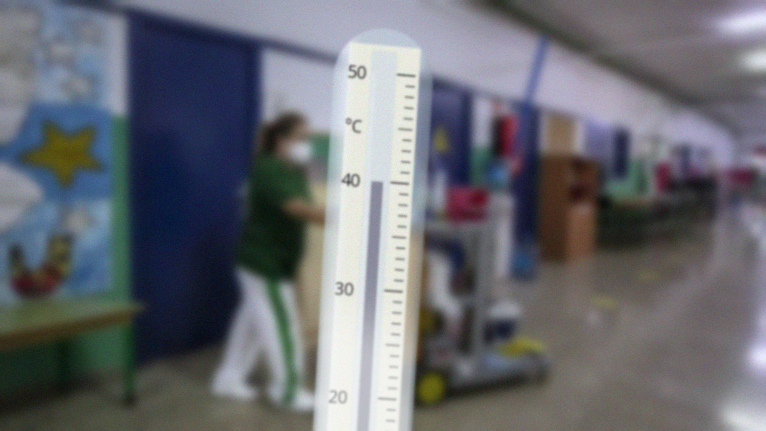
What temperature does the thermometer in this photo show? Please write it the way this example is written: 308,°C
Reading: 40,°C
